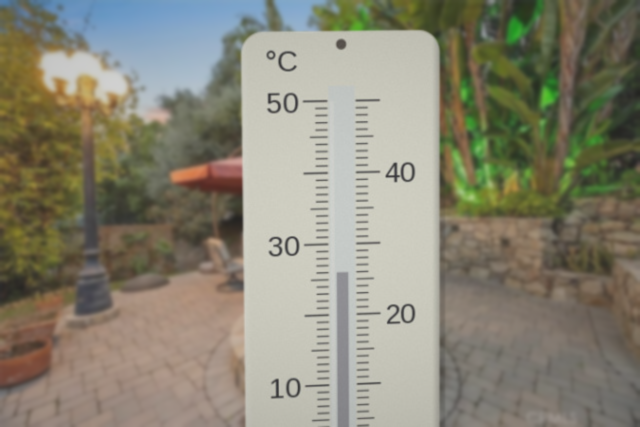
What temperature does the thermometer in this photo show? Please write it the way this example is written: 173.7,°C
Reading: 26,°C
